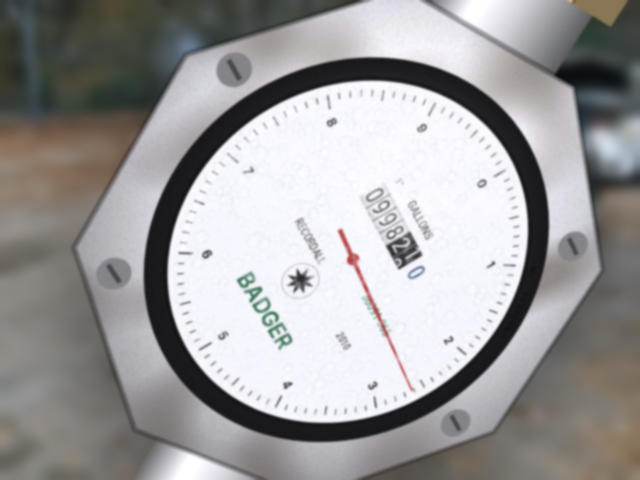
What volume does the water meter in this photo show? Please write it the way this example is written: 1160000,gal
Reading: 998212.6,gal
